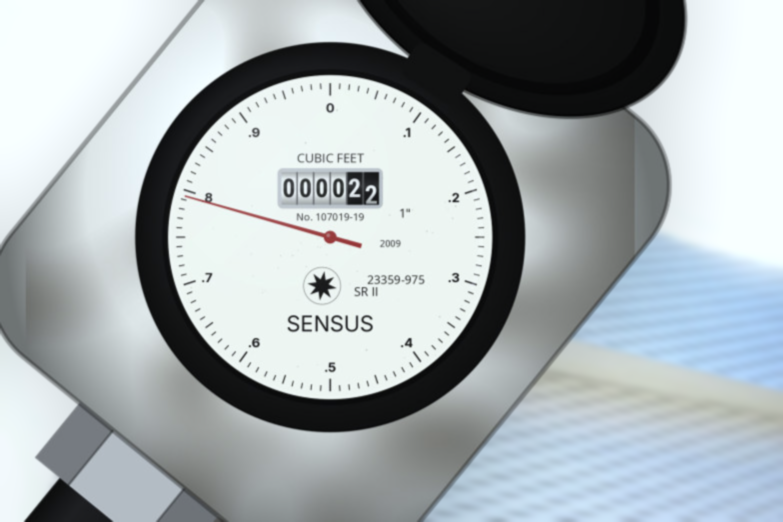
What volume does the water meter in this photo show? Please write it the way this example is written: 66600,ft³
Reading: 21.79,ft³
